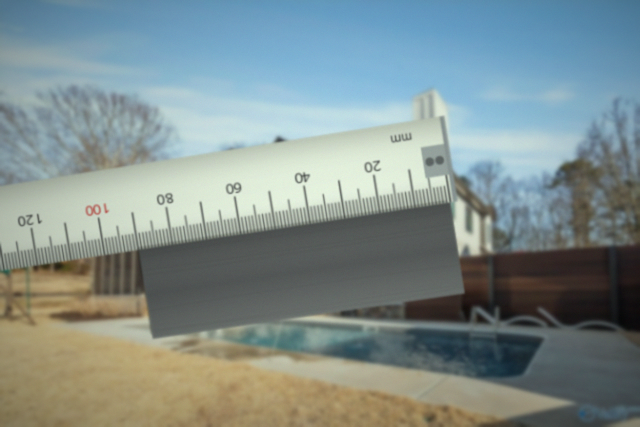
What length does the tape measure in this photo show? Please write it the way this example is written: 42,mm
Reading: 90,mm
